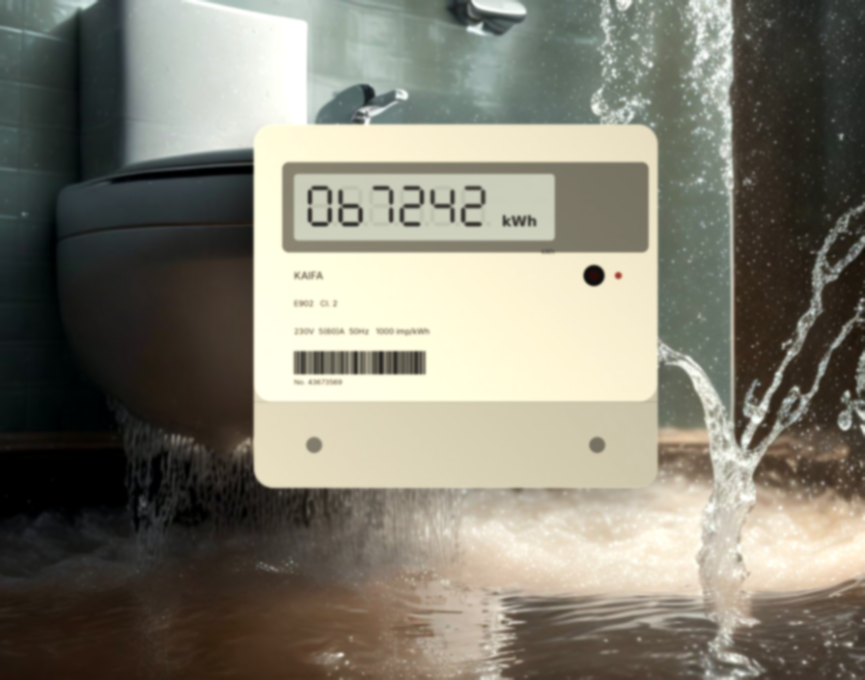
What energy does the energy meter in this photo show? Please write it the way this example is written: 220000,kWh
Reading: 67242,kWh
